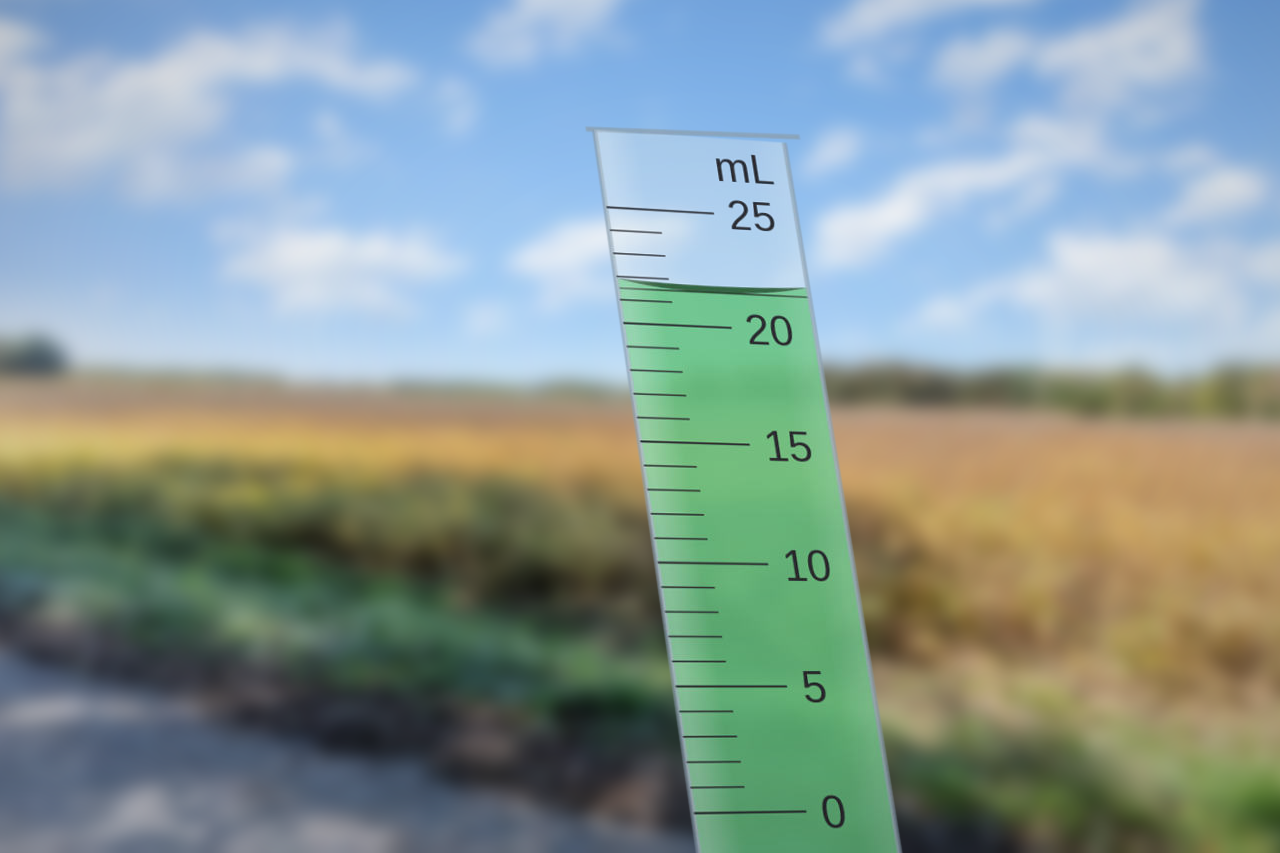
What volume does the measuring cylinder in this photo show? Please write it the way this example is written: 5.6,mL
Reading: 21.5,mL
